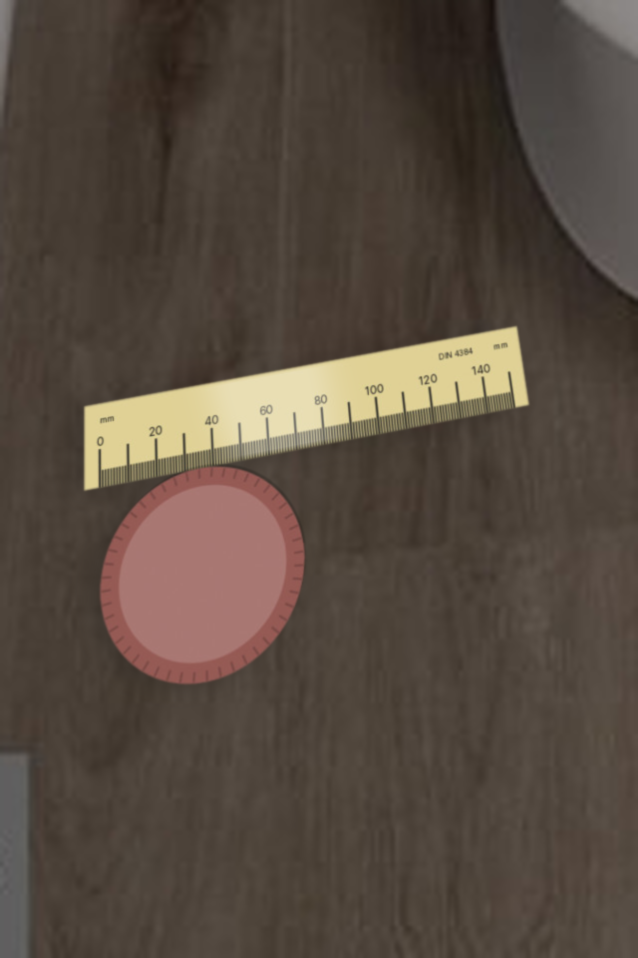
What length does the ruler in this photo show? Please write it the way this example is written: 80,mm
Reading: 70,mm
